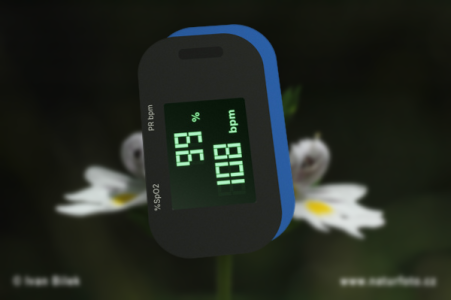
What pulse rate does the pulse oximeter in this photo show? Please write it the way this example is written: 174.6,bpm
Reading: 108,bpm
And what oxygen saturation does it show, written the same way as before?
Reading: 99,%
